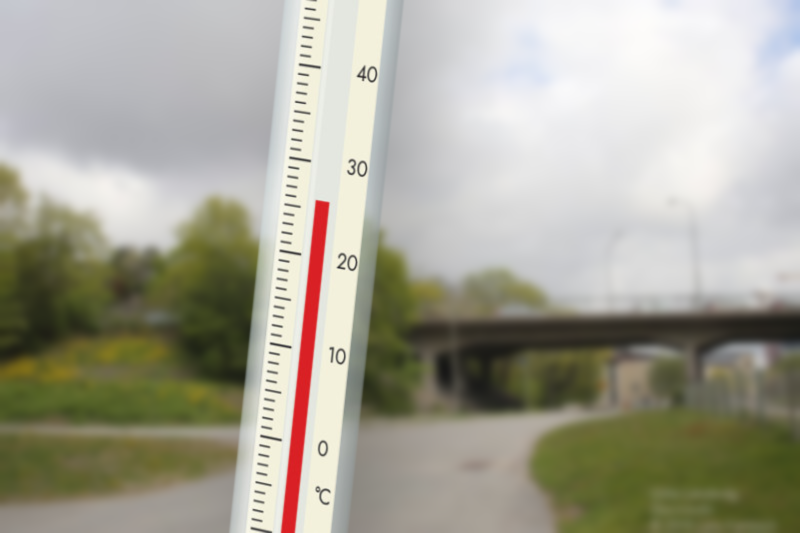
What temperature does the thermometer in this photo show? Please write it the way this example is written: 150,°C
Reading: 26,°C
